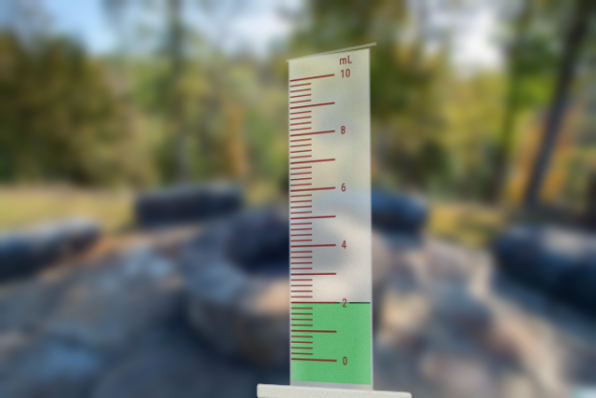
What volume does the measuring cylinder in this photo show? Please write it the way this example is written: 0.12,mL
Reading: 2,mL
